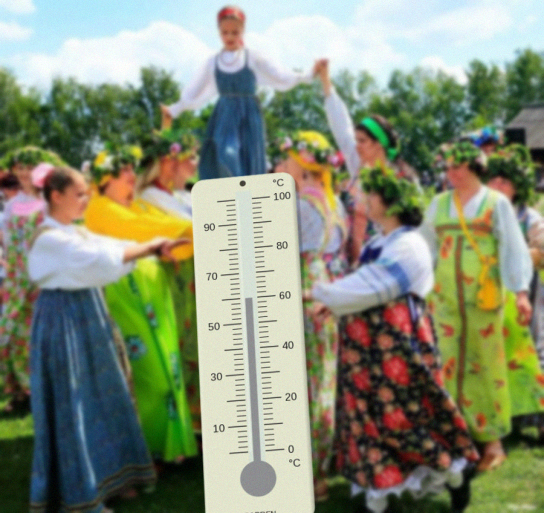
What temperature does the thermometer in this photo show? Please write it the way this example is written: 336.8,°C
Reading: 60,°C
